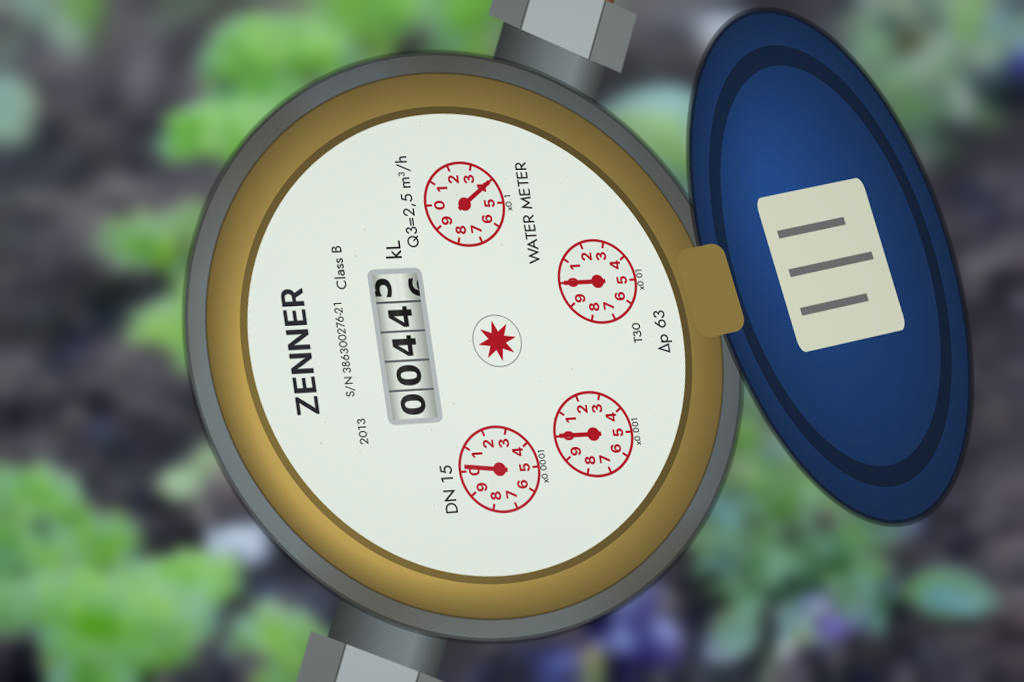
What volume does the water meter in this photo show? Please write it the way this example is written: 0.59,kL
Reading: 445.4000,kL
